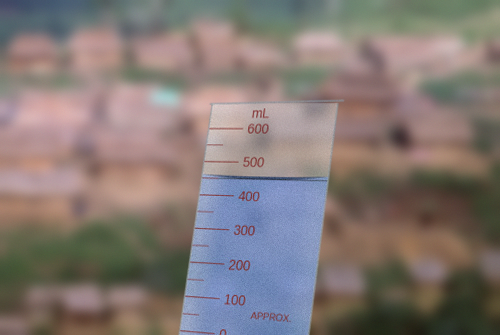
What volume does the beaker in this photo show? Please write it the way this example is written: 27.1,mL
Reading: 450,mL
